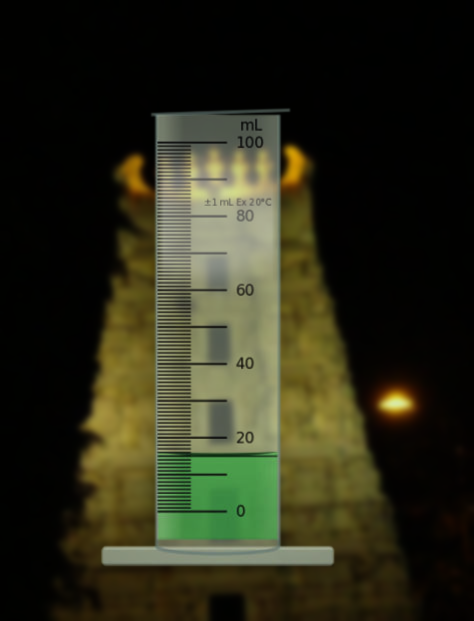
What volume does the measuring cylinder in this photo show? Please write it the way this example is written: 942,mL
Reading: 15,mL
